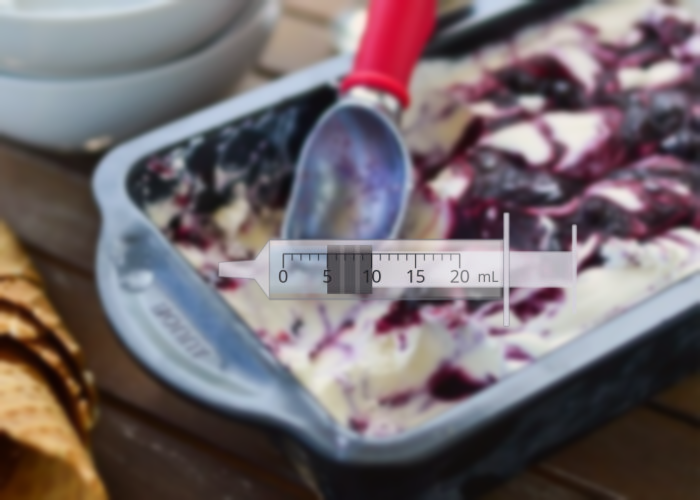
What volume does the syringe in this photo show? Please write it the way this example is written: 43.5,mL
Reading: 5,mL
